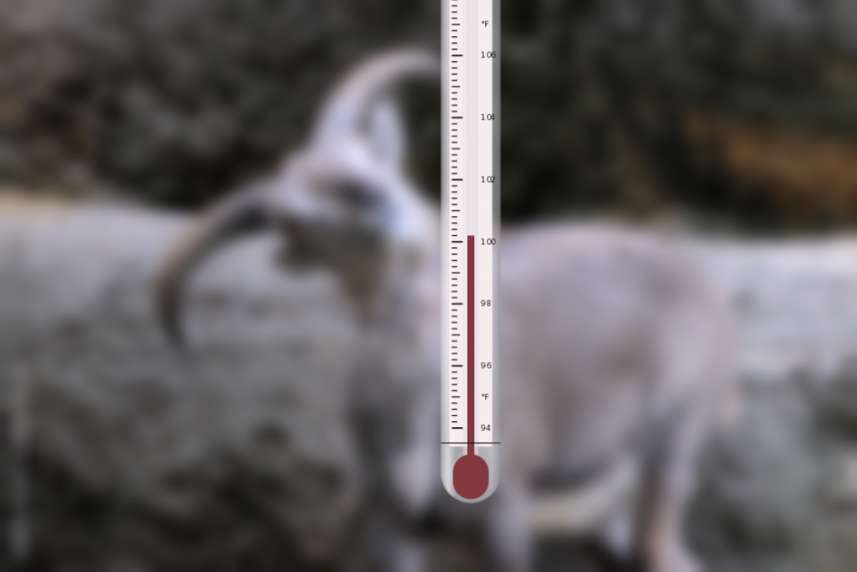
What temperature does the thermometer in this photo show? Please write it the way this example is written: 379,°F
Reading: 100.2,°F
